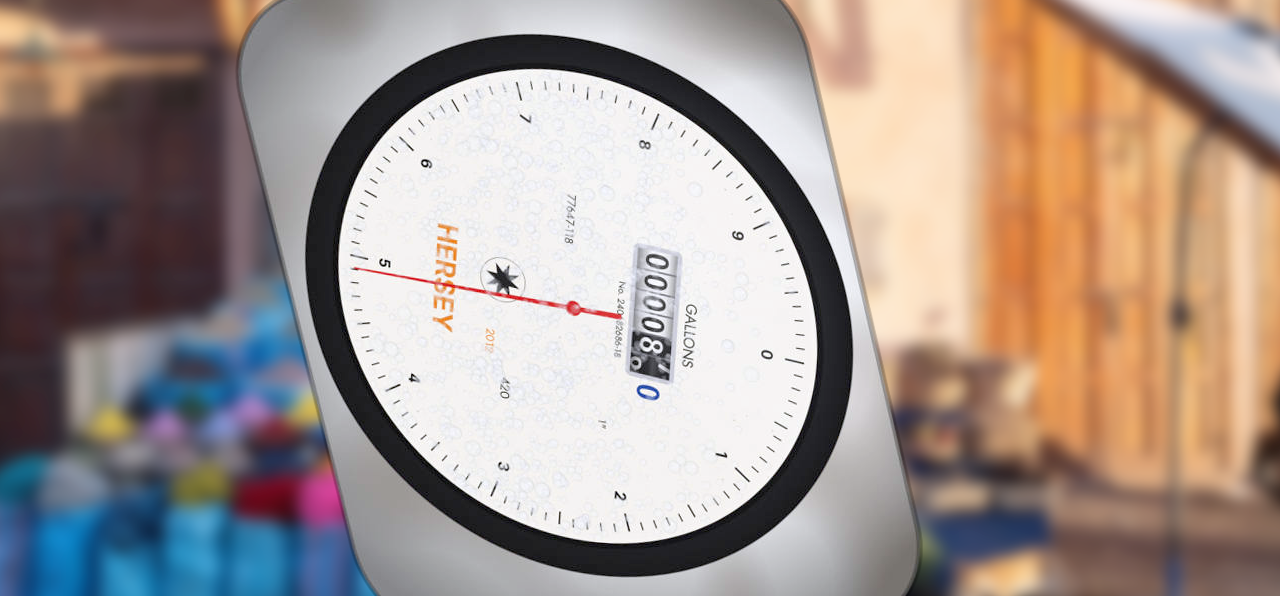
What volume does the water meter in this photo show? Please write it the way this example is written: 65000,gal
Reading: 874.9,gal
